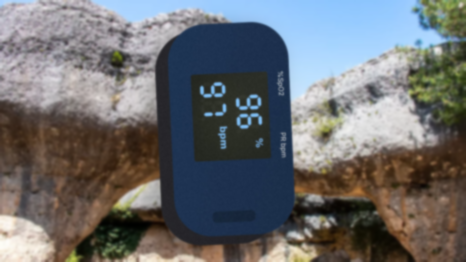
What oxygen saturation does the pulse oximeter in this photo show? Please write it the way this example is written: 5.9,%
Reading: 96,%
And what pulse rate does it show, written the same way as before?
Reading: 97,bpm
